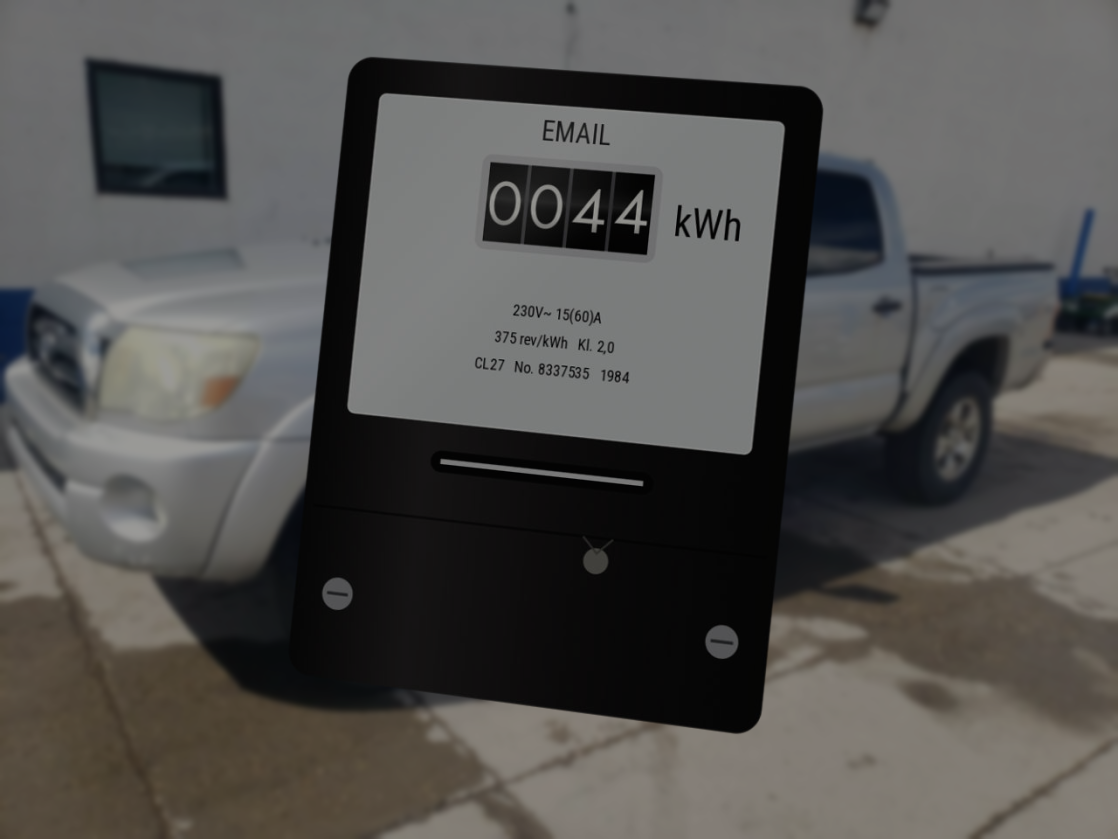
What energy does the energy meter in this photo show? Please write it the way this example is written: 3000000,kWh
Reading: 44,kWh
